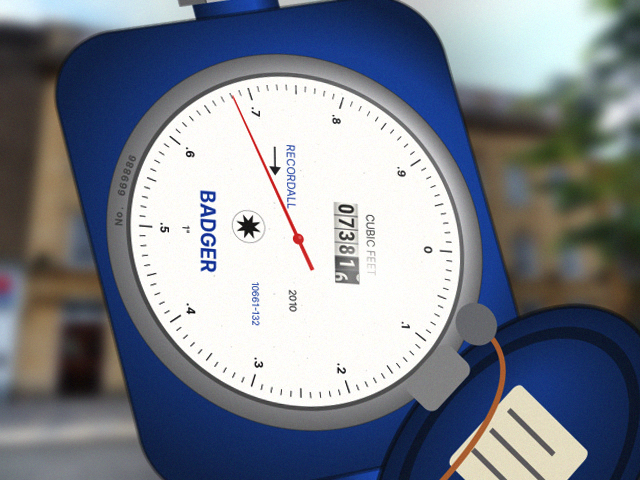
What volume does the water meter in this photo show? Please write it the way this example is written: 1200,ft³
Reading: 73815.68,ft³
